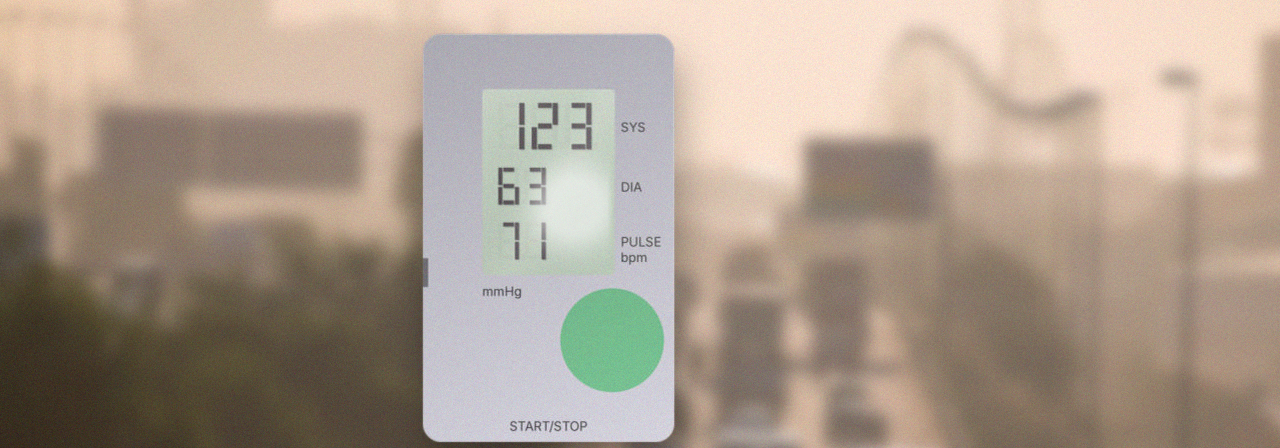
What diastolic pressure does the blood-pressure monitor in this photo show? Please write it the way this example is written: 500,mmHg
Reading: 63,mmHg
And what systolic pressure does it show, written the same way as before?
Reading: 123,mmHg
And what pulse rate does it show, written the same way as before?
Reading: 71,bpm
